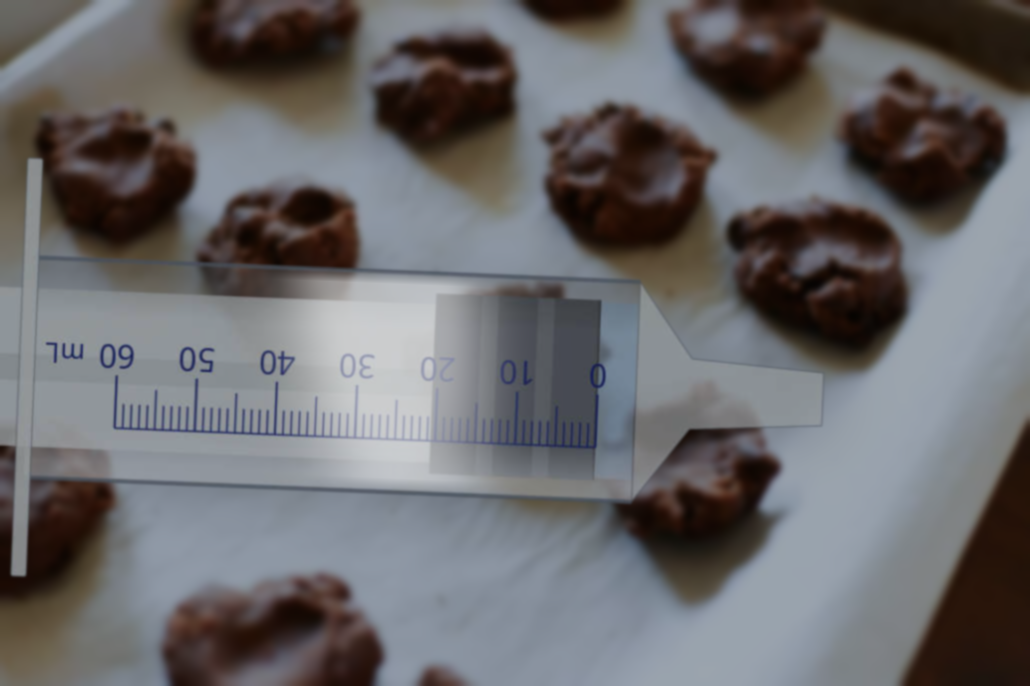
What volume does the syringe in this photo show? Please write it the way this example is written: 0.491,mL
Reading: 0,mL
